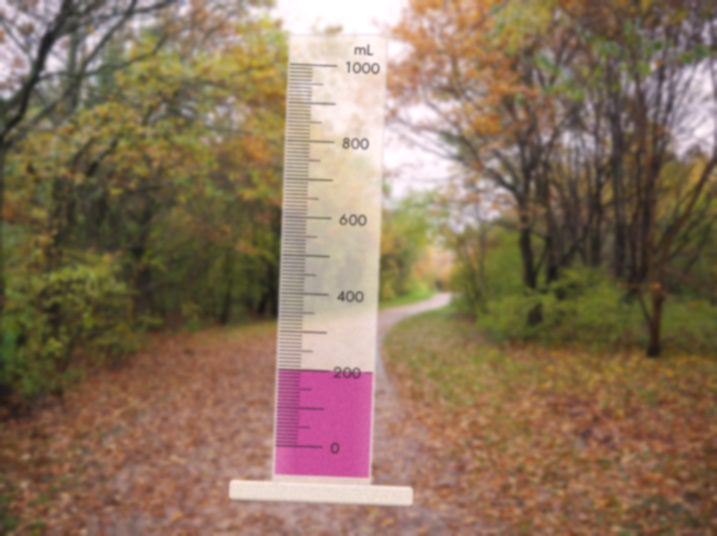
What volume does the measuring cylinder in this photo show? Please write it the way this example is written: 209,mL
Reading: 200,mL
